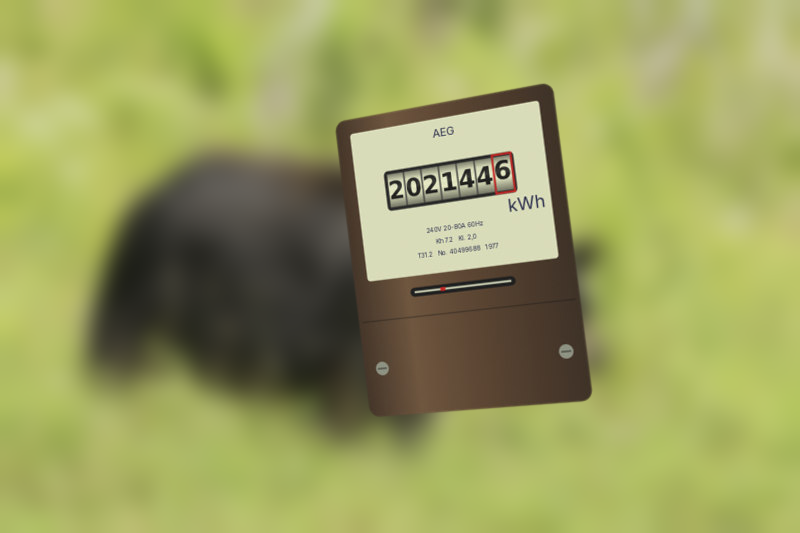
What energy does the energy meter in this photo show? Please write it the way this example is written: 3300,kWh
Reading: 202144.6,kWh
